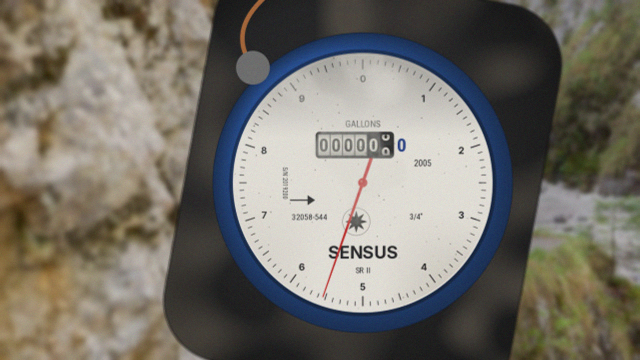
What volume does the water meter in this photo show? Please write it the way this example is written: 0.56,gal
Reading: 85.5,gal
